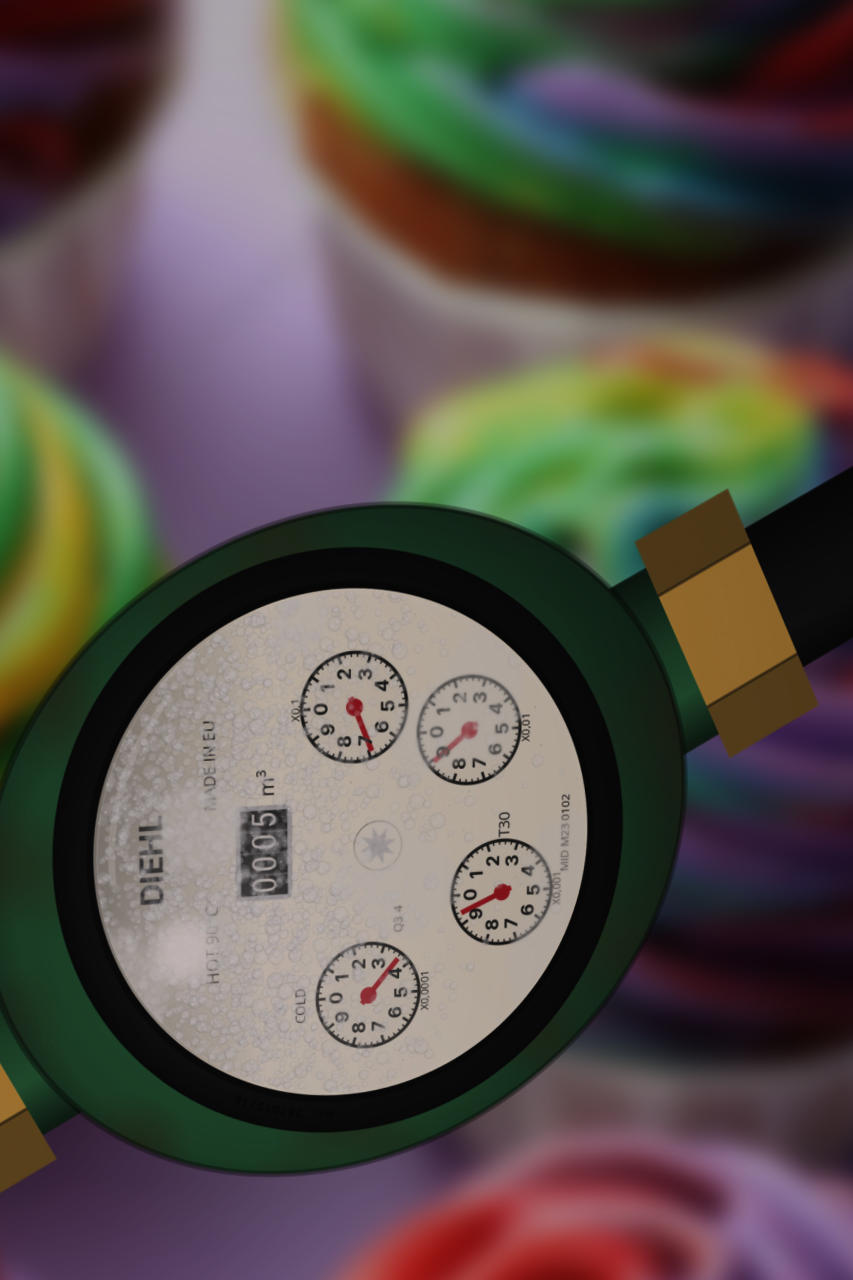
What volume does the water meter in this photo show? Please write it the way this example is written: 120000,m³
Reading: 5.6893,m³
